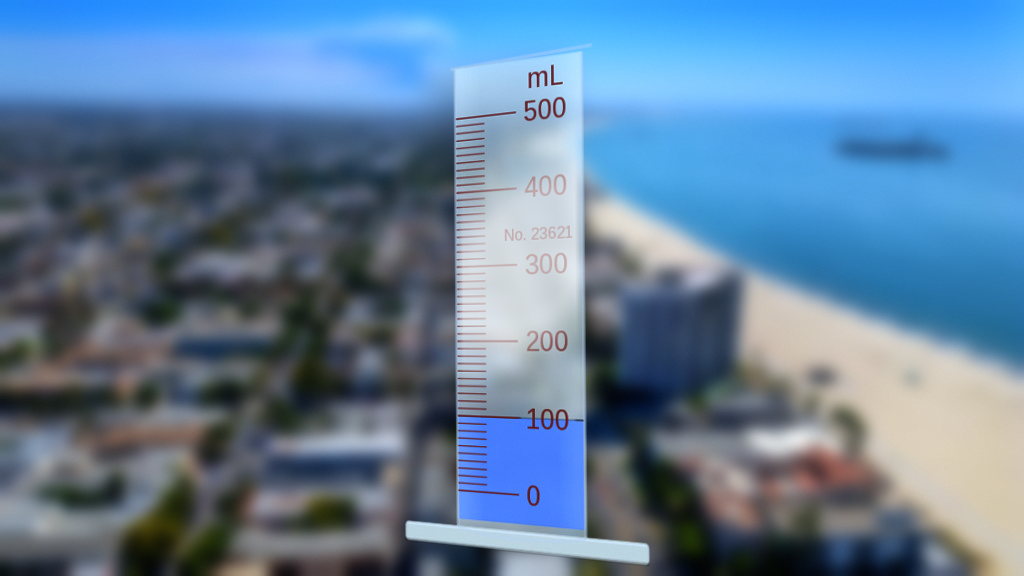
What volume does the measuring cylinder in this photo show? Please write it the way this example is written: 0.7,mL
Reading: 100,mL
